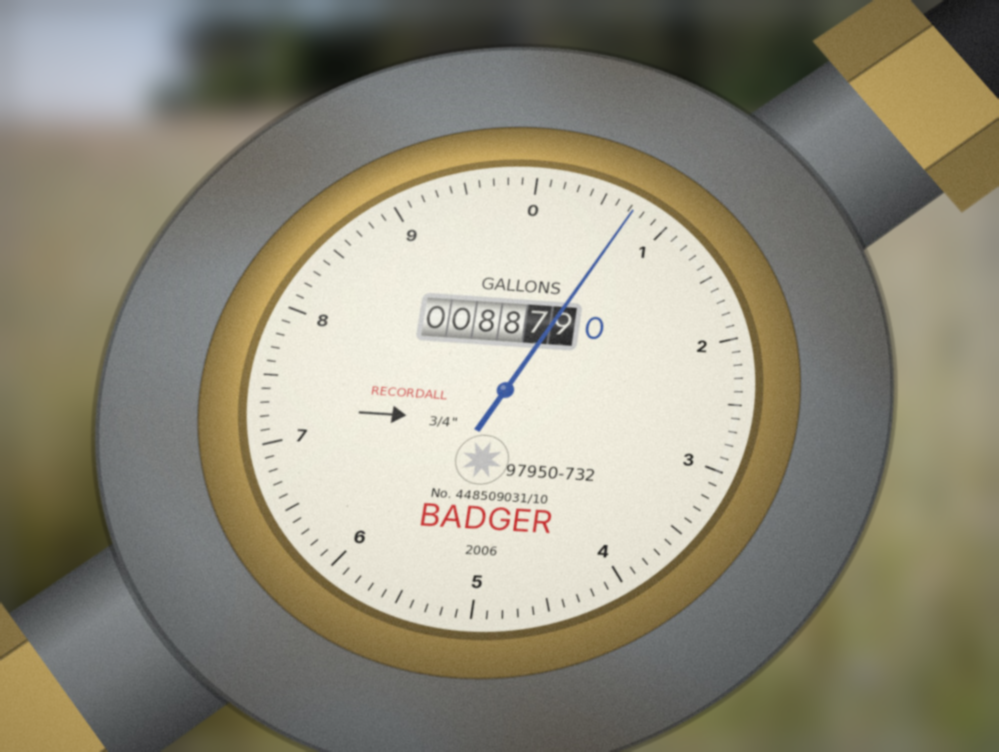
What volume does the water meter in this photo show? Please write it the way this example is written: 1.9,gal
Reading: 88790.7,gal
